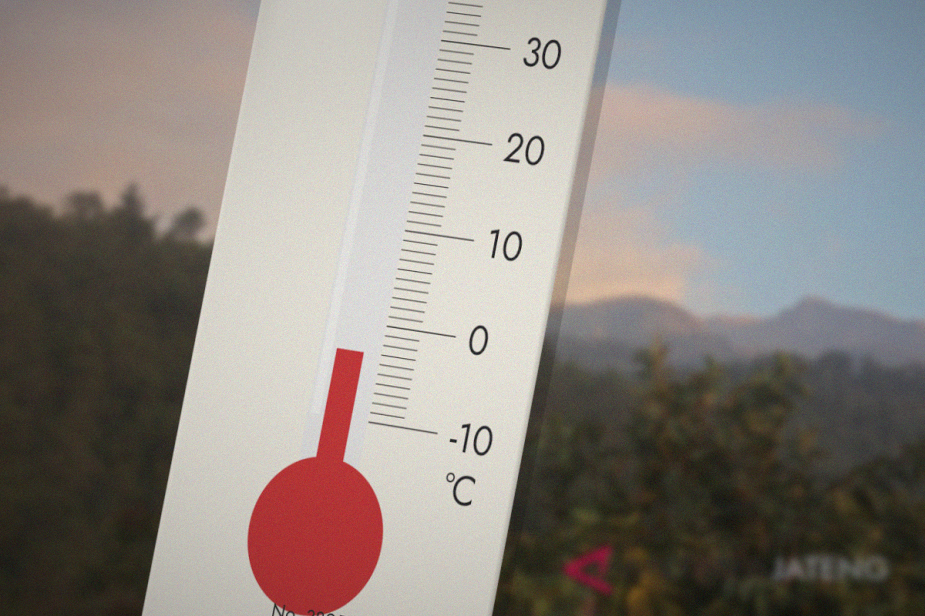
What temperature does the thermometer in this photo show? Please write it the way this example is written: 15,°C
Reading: -3,°C
